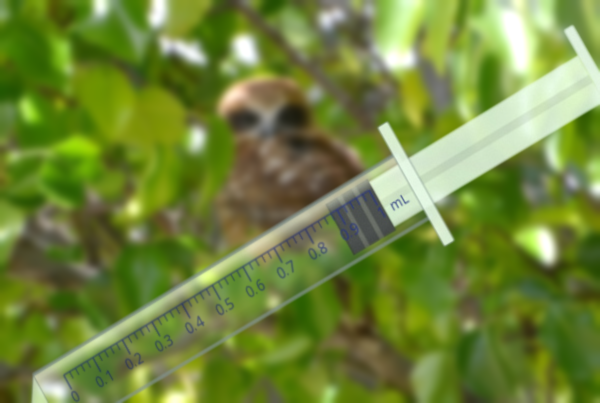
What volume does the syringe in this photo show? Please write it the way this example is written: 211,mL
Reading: 0.88,mL
